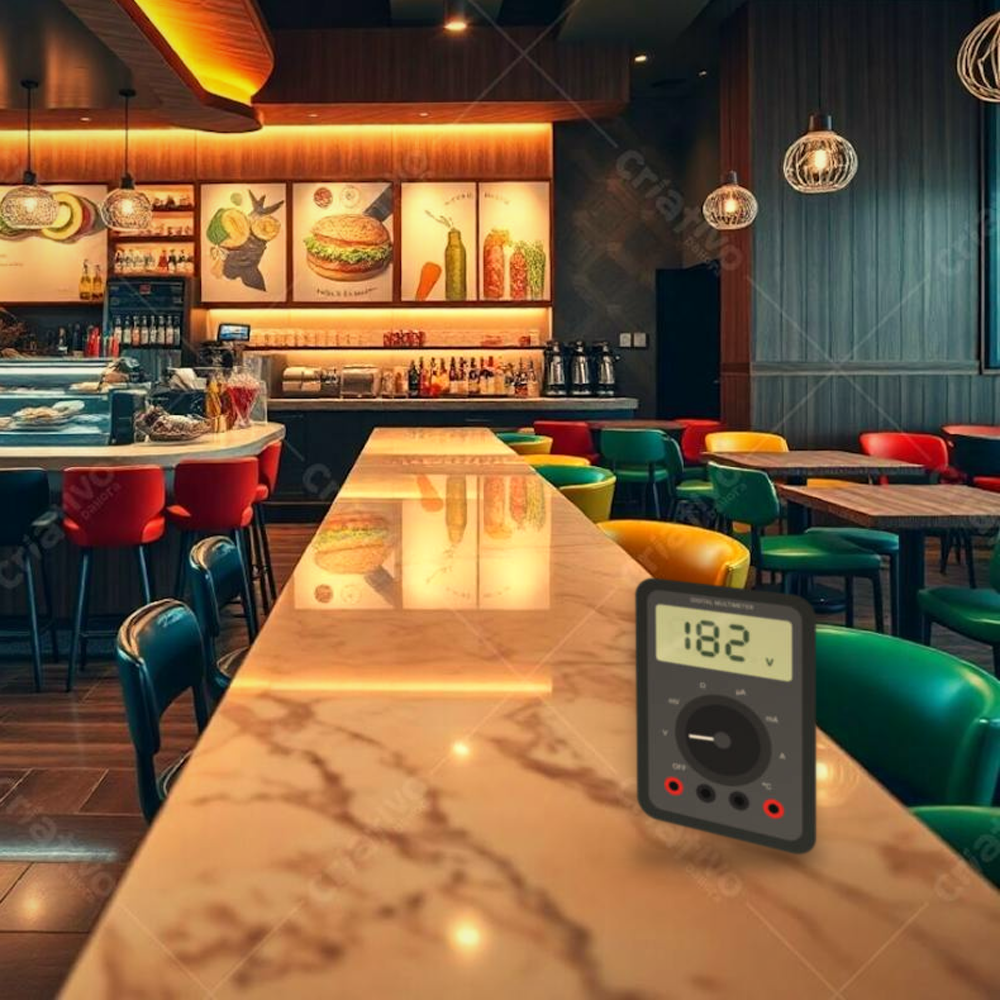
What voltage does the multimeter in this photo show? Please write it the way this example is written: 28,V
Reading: 182,V
